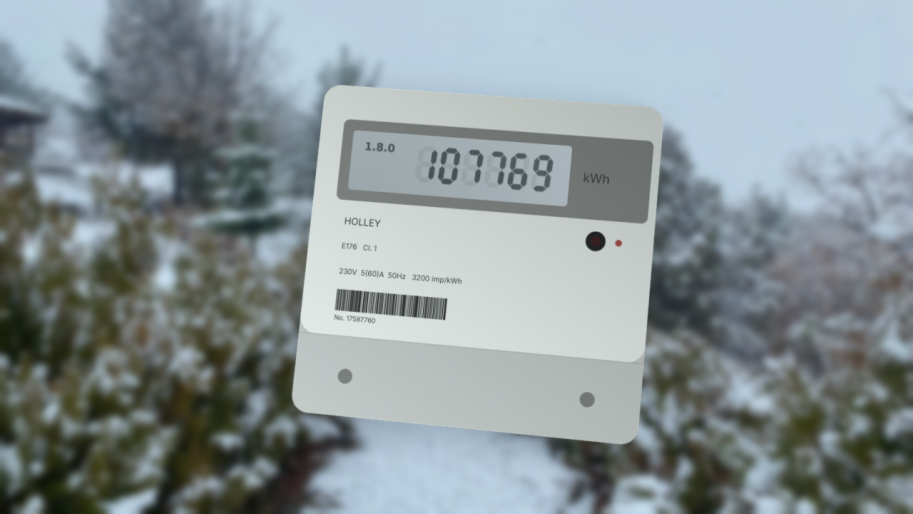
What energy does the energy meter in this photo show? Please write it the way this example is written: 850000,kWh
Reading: 107769,kWh
